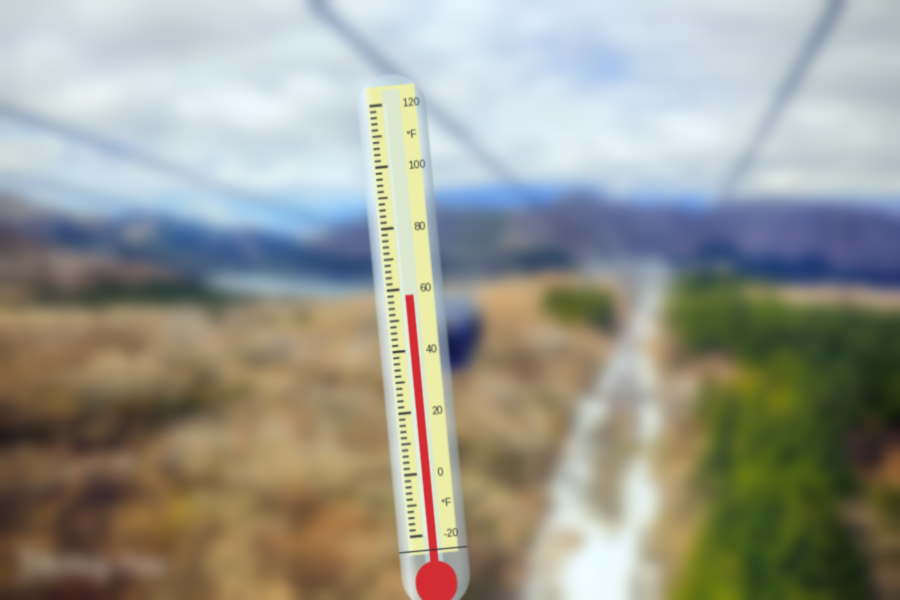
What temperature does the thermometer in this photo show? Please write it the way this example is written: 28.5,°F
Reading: 58,°F
